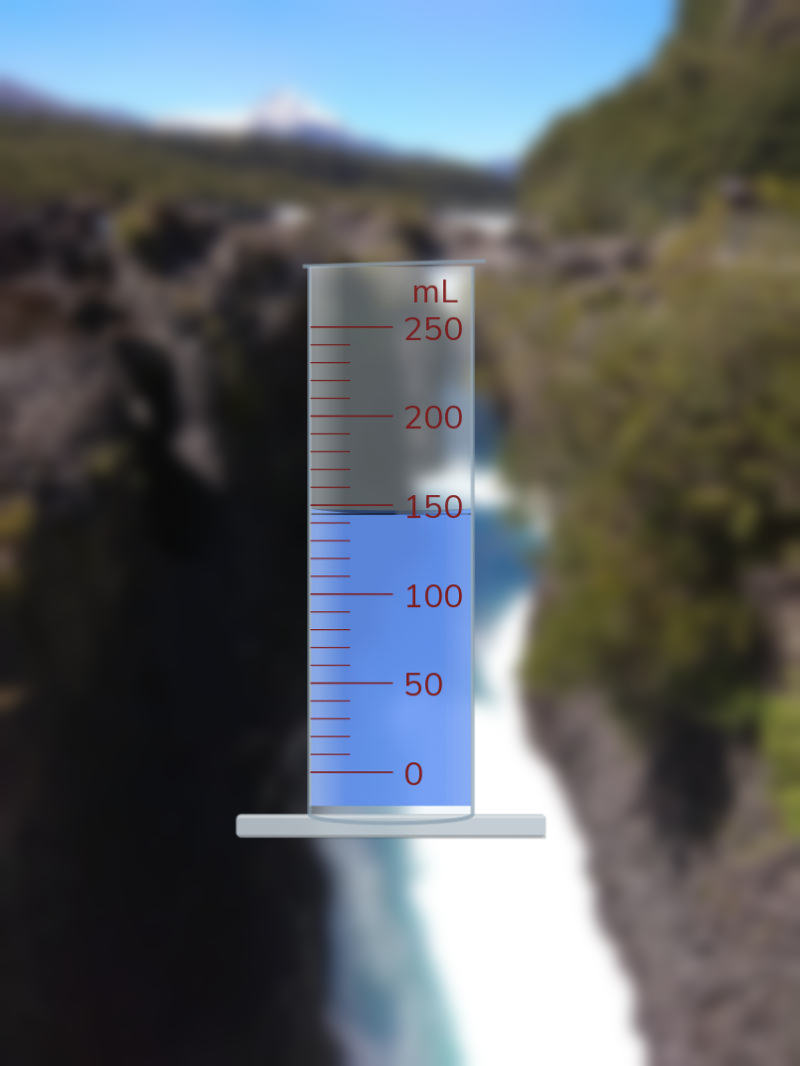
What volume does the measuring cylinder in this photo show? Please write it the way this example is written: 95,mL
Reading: 145,mL
